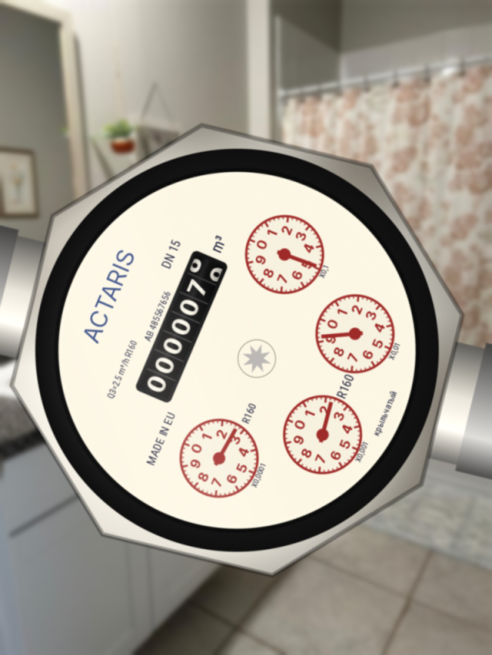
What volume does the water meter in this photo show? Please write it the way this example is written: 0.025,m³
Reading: 78.4922,m³
